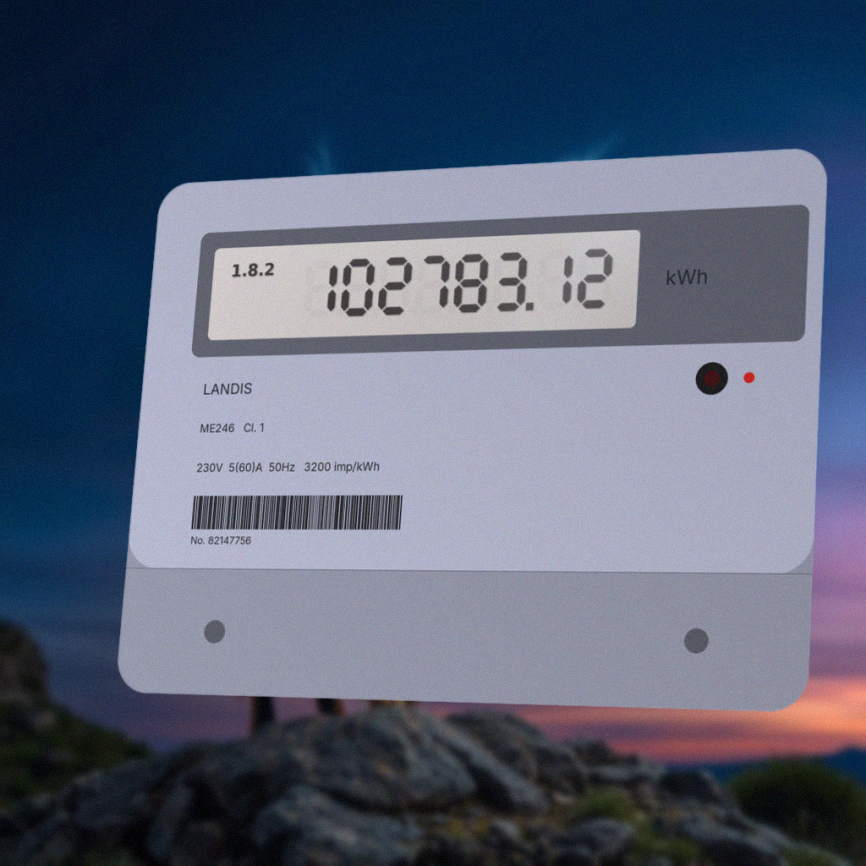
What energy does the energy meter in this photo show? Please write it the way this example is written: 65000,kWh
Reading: 102783.12,kWh
